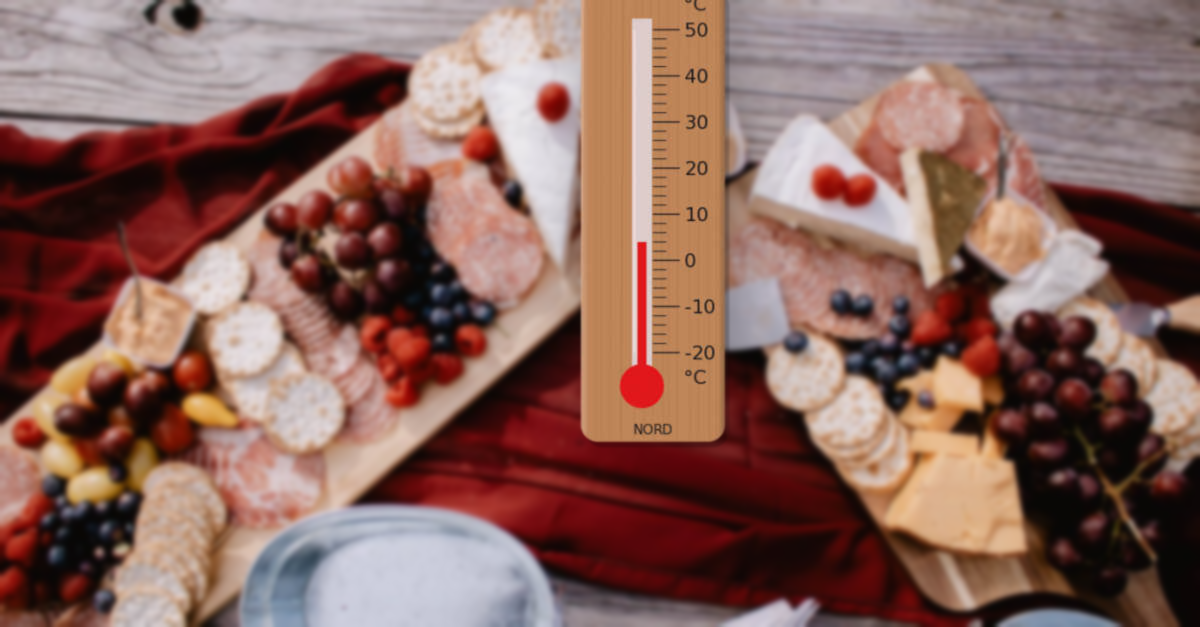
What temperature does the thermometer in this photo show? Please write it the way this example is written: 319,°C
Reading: 4,°C
